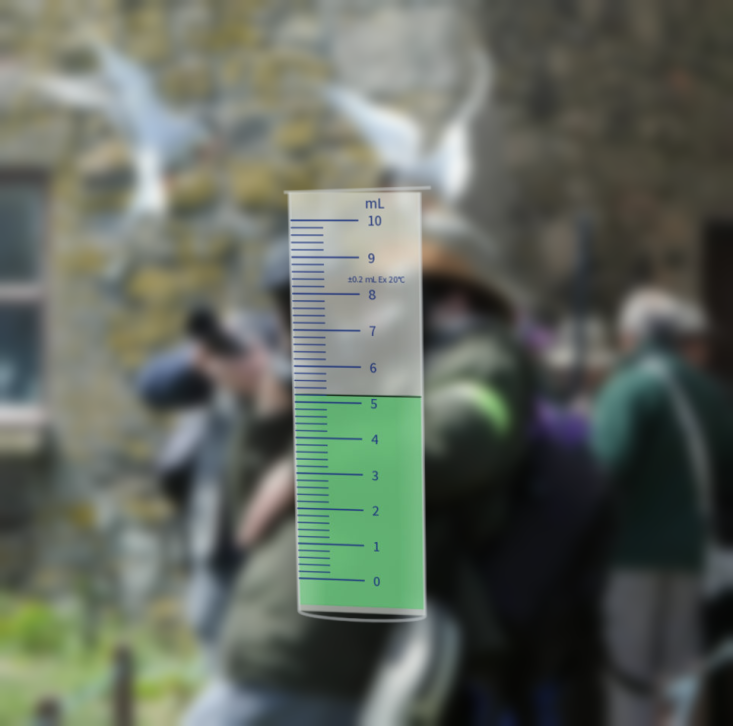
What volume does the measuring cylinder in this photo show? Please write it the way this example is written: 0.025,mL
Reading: 5.2,mL
